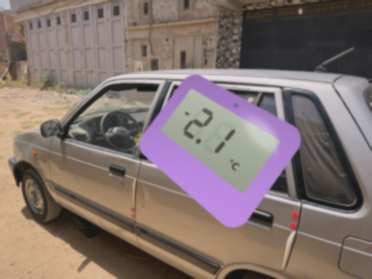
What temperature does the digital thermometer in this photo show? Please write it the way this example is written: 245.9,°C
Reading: -2.1,°C
